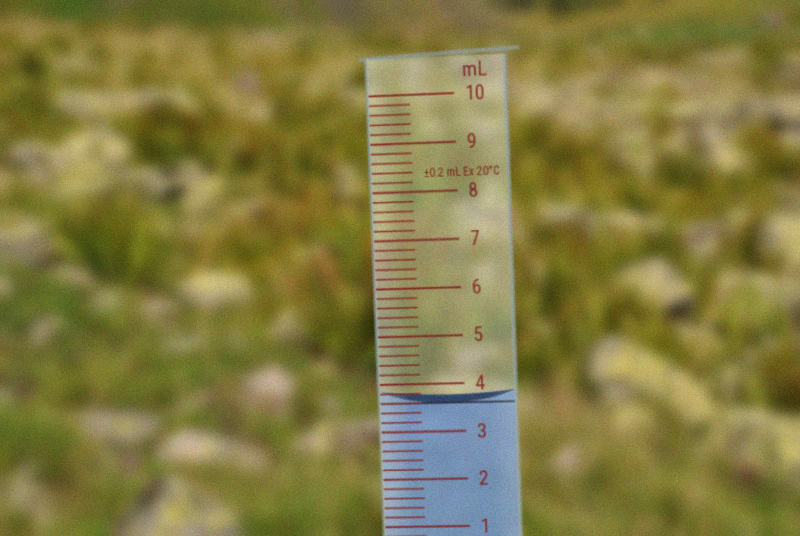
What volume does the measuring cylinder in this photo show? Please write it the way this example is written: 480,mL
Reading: 3.6,mL
